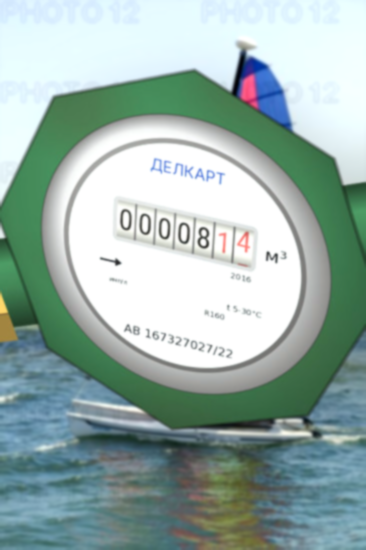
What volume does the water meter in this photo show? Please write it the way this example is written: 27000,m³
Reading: 8.14,m³
